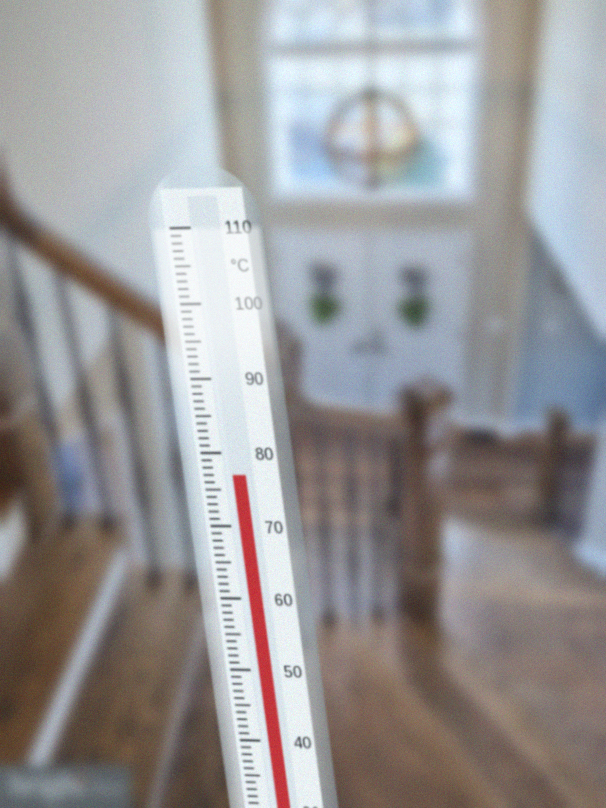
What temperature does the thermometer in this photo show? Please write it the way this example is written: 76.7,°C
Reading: 77,°C
